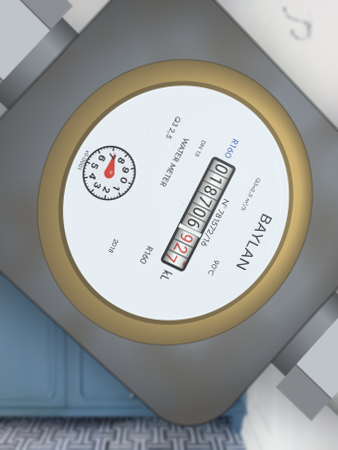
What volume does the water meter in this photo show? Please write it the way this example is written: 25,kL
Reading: 18706.9267,kL
